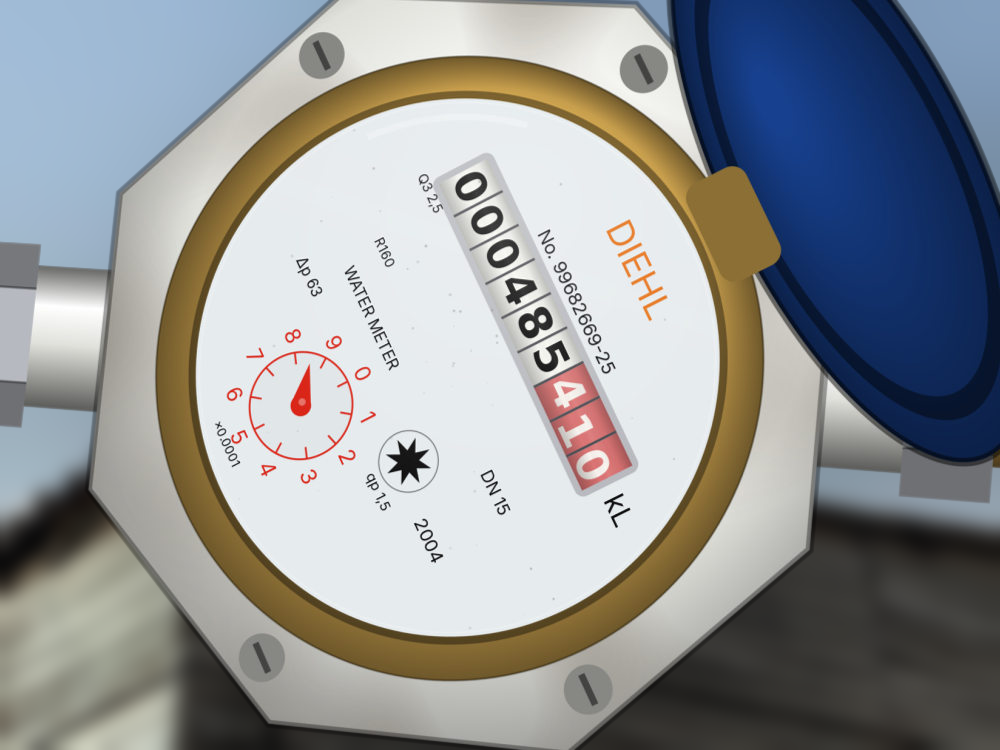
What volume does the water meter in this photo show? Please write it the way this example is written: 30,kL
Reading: 485.4098,kL
